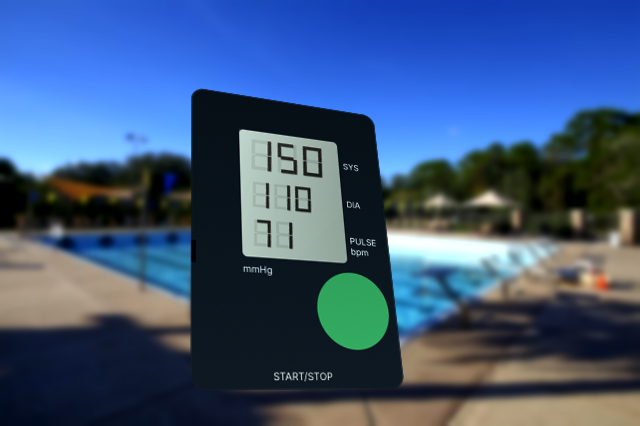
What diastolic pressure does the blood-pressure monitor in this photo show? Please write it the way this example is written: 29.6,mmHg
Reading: 110,mmHg
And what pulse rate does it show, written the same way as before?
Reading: 71,bpm
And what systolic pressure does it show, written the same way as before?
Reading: 150,mmHg
